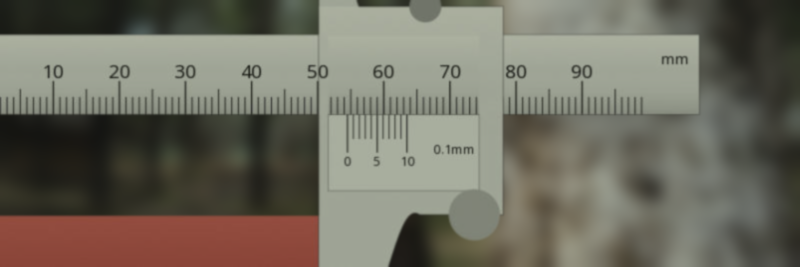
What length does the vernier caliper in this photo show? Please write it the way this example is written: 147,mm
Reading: 54.5,mm
